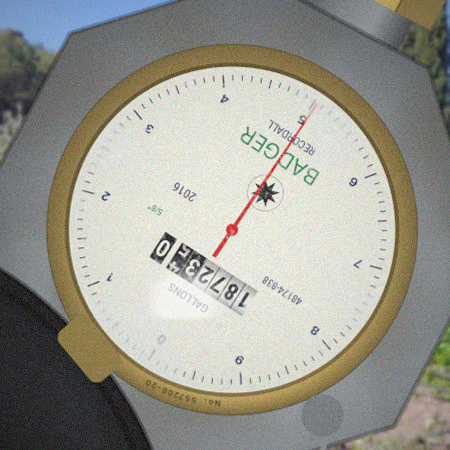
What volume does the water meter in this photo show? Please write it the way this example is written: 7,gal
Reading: 1872345.0,gal
